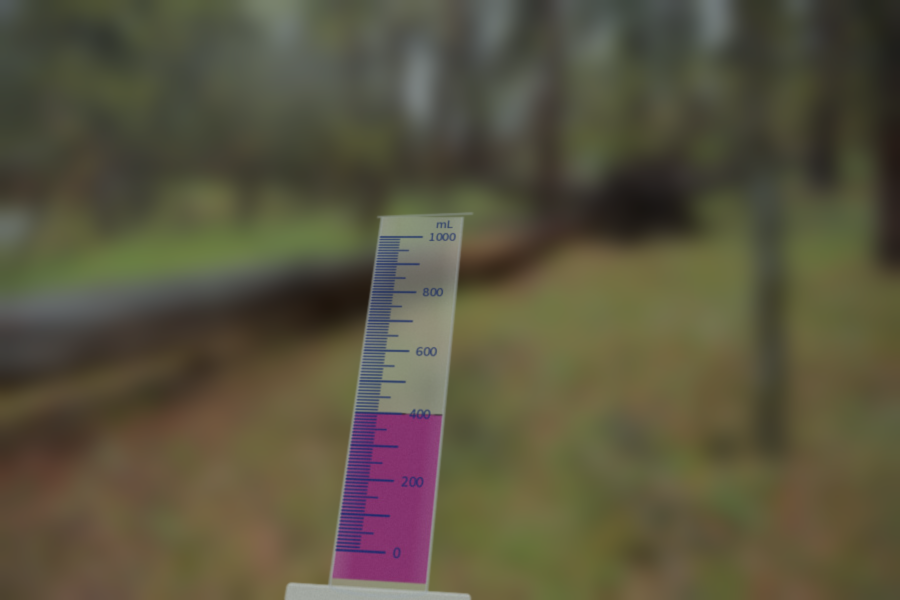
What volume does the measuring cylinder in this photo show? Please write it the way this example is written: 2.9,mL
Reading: 400,mL
